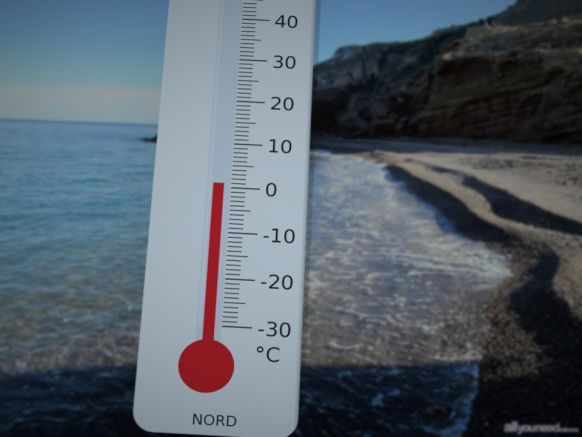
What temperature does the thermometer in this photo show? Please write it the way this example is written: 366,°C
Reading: 1,°C
